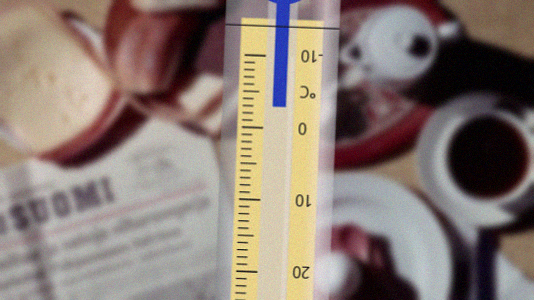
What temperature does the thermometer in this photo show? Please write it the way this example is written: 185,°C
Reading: -3,°C
